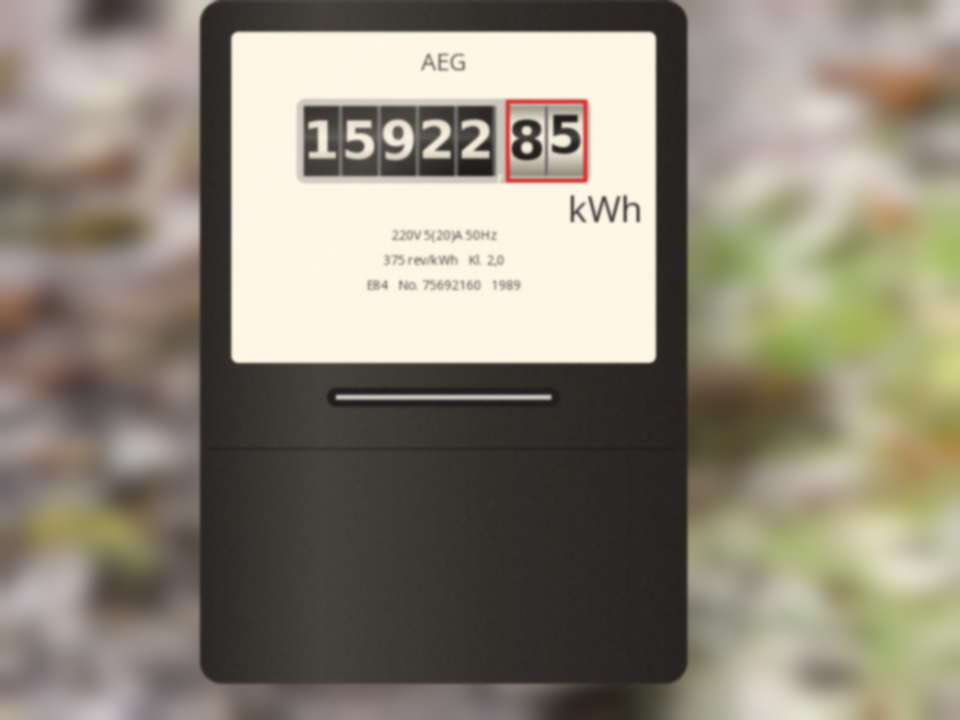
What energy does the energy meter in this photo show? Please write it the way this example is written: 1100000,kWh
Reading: 15922.85,kWh
